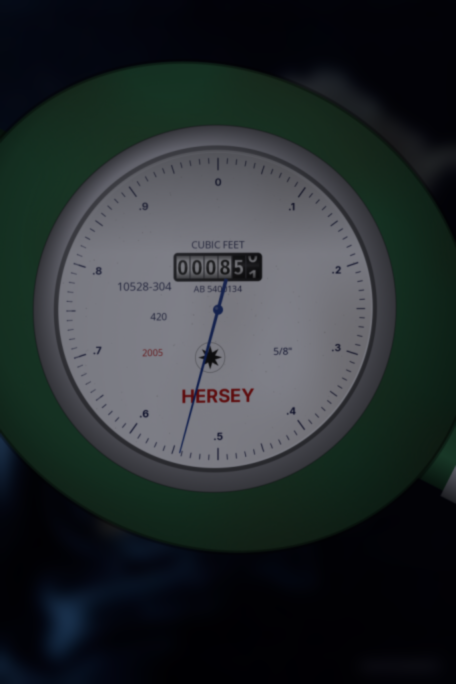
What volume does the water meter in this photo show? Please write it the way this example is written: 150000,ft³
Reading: 850.54,ft³
